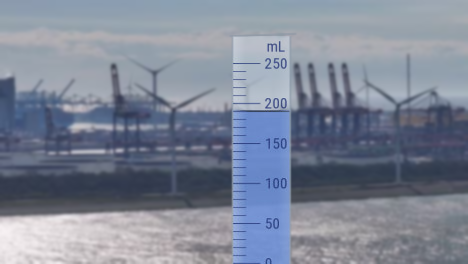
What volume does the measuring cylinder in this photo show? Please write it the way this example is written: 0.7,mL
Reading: 190,mL
